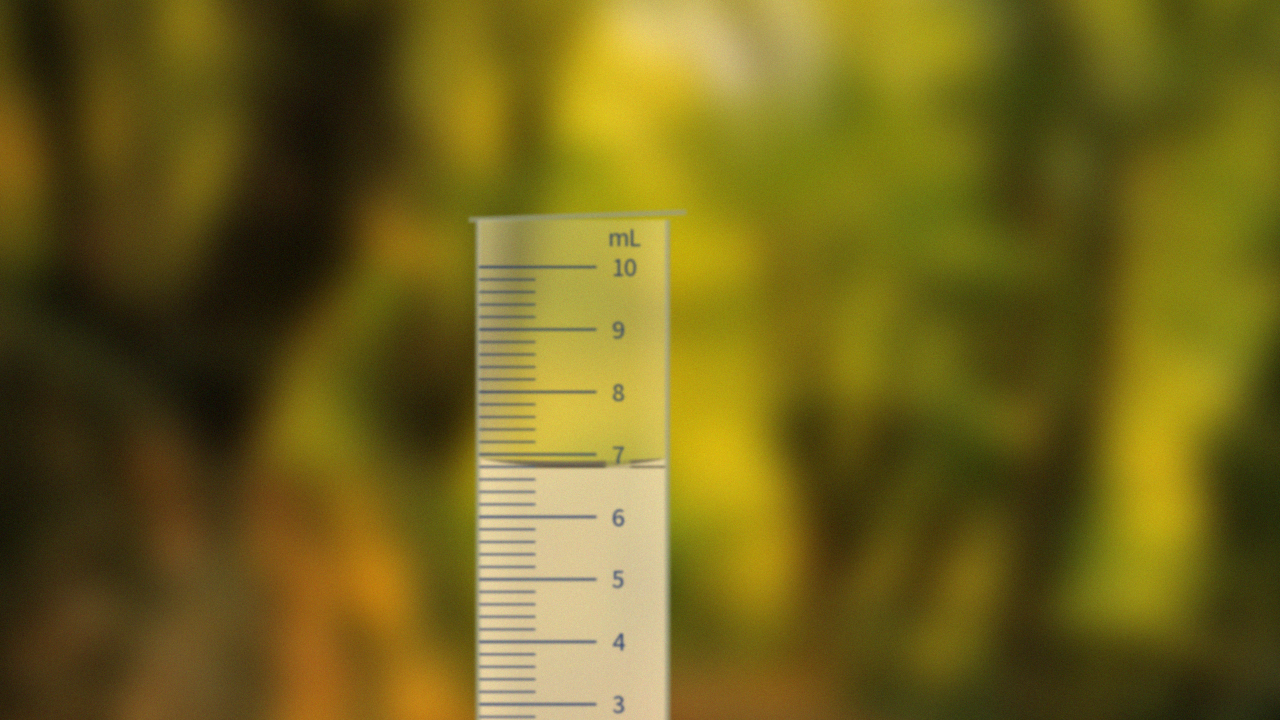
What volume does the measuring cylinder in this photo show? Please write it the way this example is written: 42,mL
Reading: 6.8,mL
